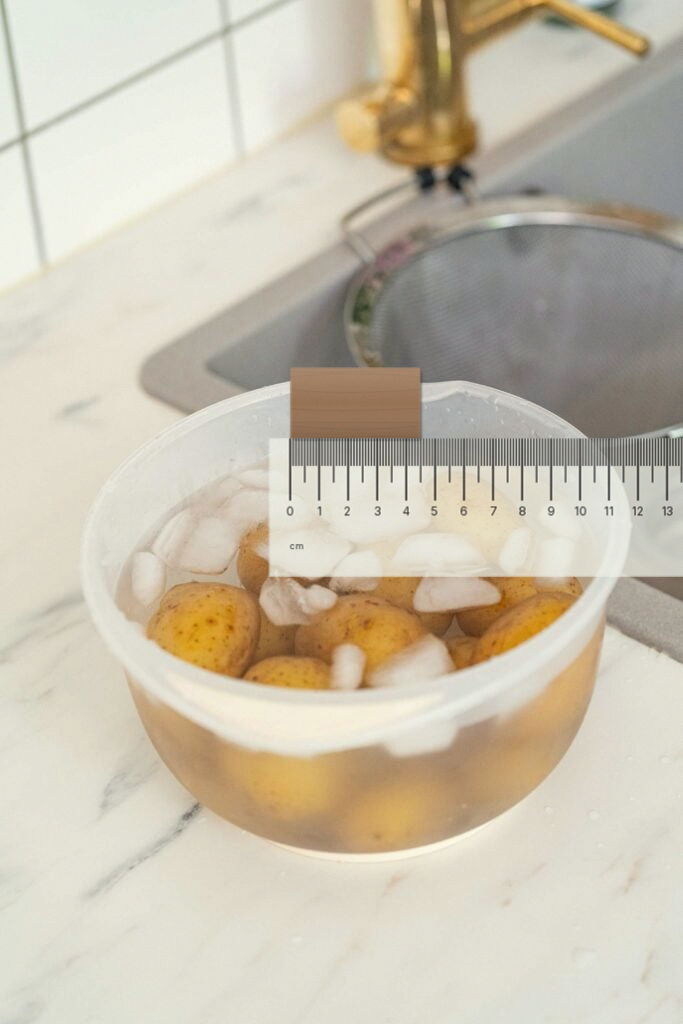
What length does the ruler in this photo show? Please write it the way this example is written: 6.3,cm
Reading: 4.5,cm
